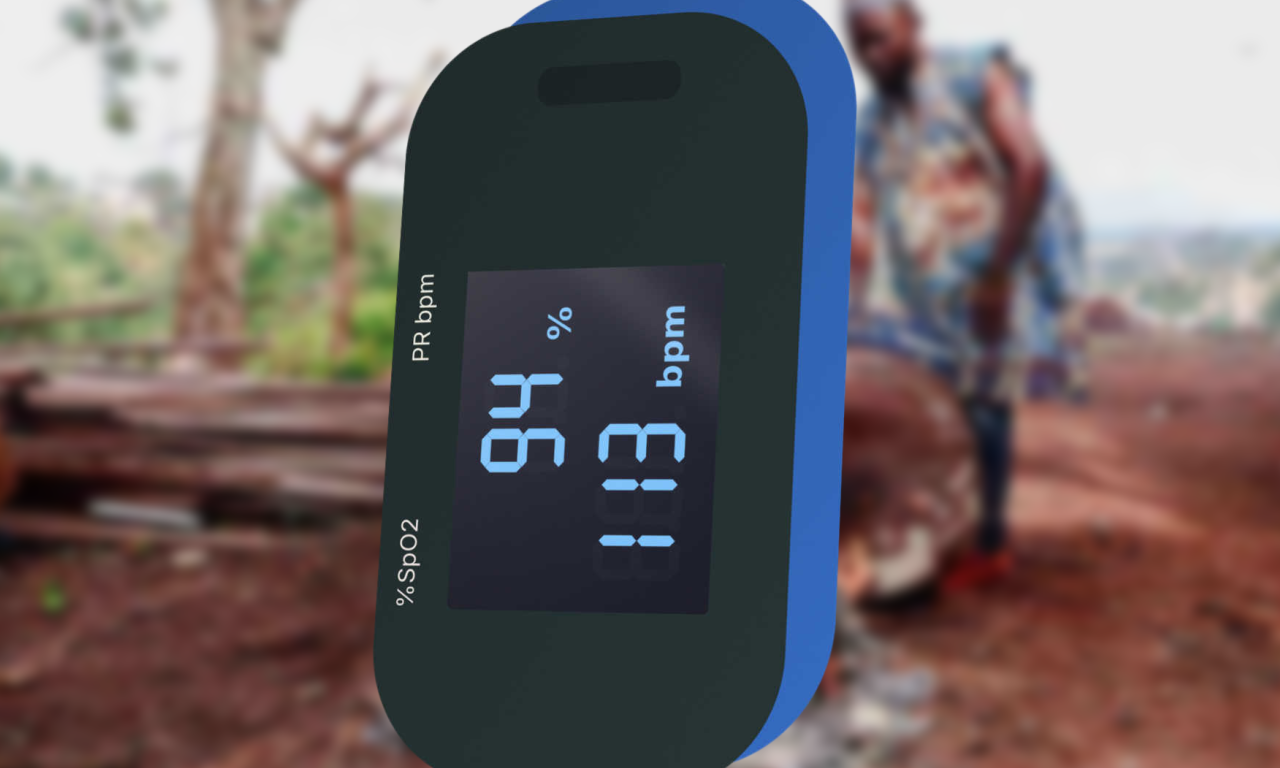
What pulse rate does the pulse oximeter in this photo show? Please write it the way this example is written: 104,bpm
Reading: 113,bpm
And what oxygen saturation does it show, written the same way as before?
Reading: 94,%
